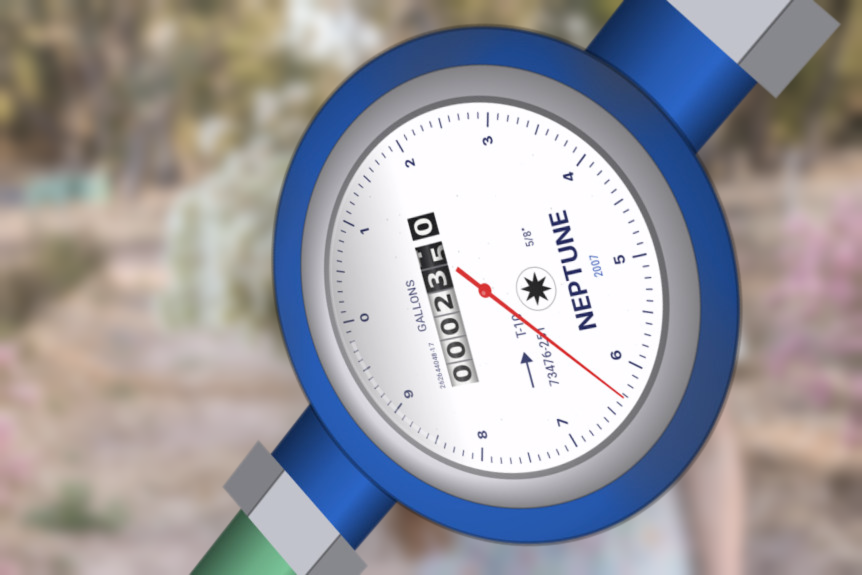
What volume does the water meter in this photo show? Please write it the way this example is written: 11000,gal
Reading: 2346.3,gal
